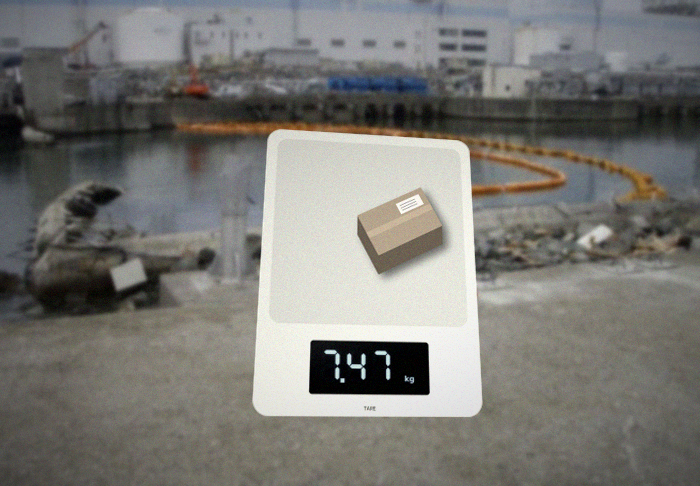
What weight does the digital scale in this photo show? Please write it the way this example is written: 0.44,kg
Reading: 7.47,kg
